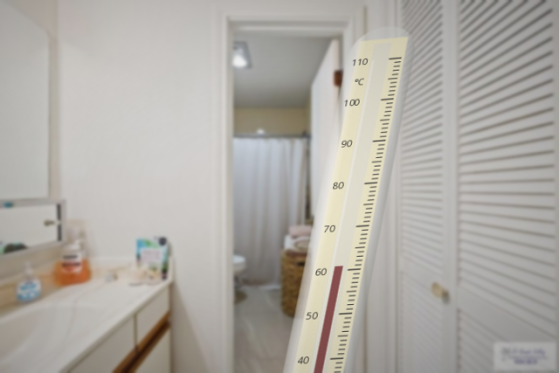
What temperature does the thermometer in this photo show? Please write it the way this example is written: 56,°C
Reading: 61,°C
